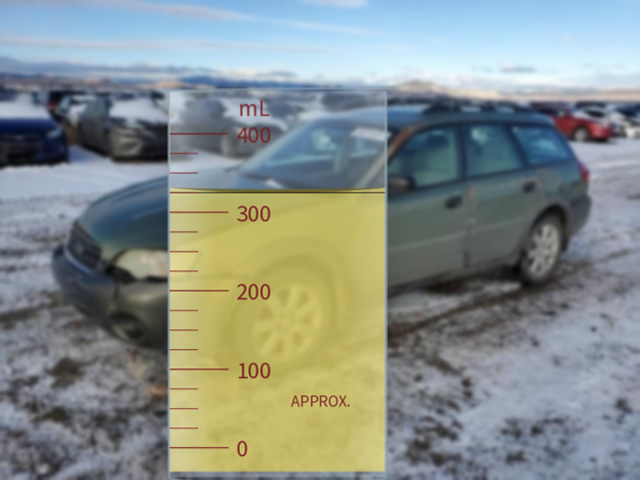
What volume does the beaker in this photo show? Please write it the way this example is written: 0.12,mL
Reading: 325,mL
